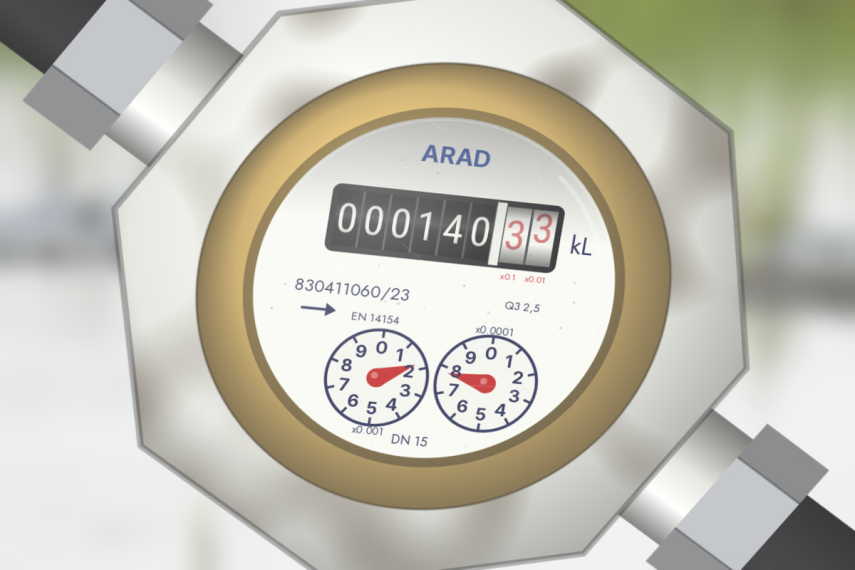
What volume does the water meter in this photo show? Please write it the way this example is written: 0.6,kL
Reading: 140.3317,kL
